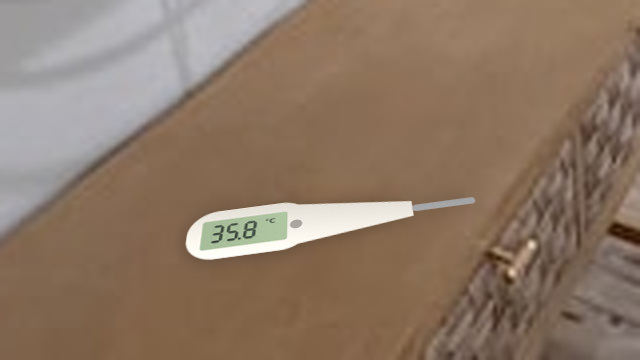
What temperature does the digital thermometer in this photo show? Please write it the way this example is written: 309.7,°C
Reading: 35.8,°C
